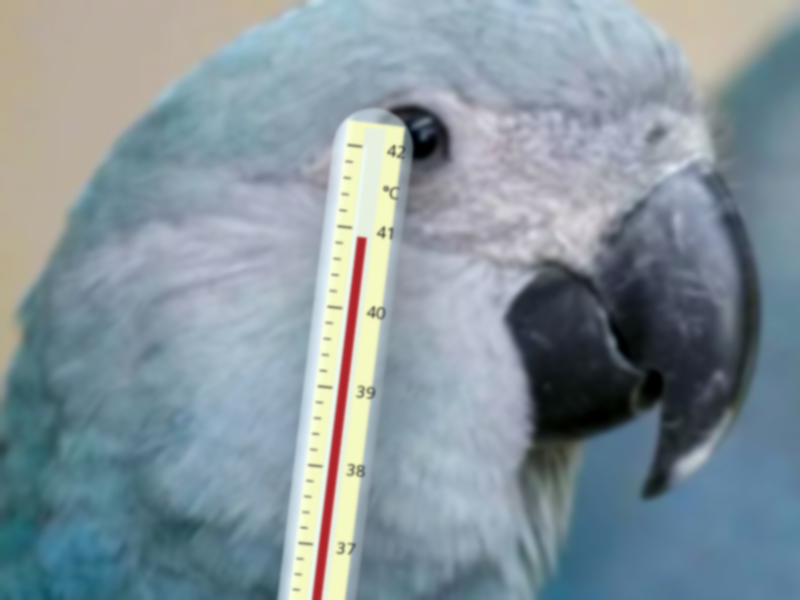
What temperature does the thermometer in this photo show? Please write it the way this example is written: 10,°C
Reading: 40.9,°C
